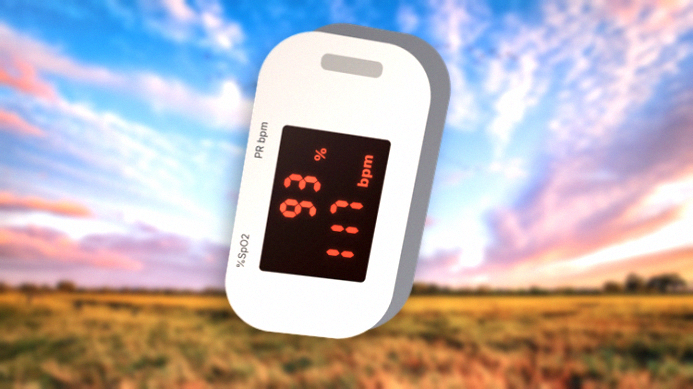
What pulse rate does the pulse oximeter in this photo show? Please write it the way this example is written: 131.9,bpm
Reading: 117,bpm
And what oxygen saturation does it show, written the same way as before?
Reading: 93,%
